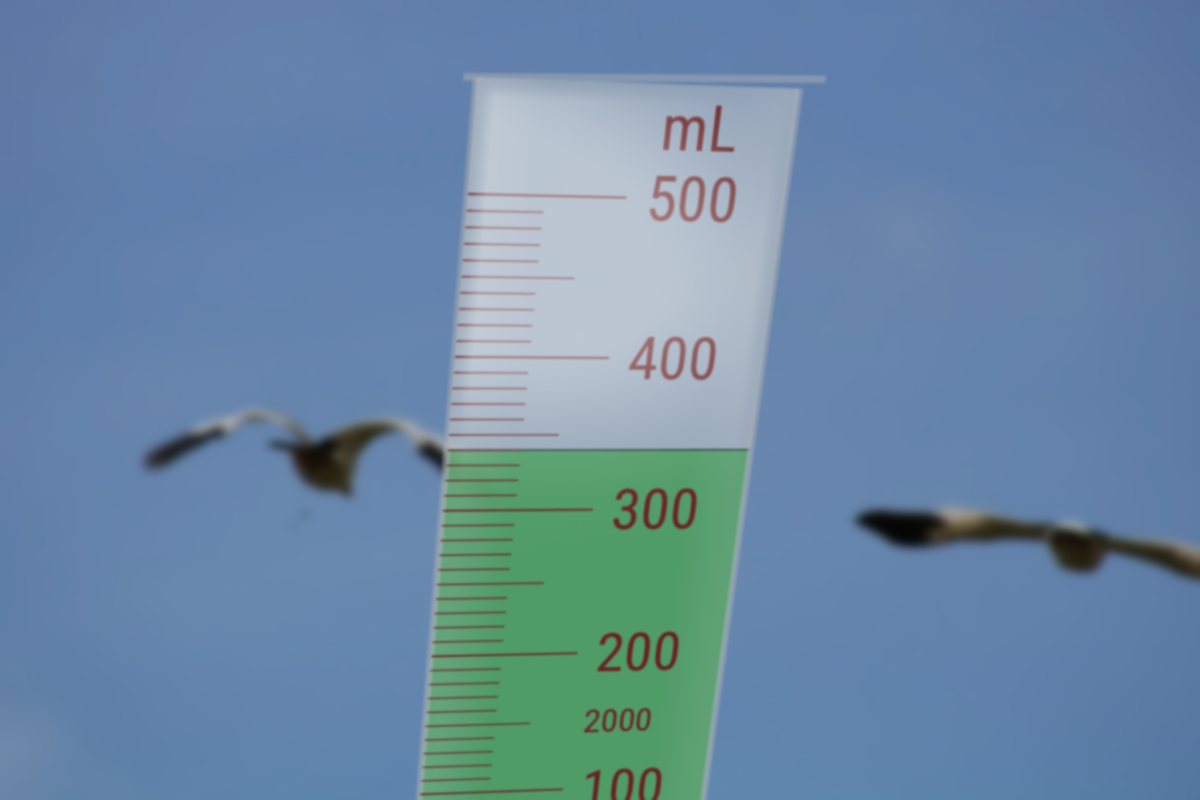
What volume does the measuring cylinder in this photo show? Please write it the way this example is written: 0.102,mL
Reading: 340,mL
